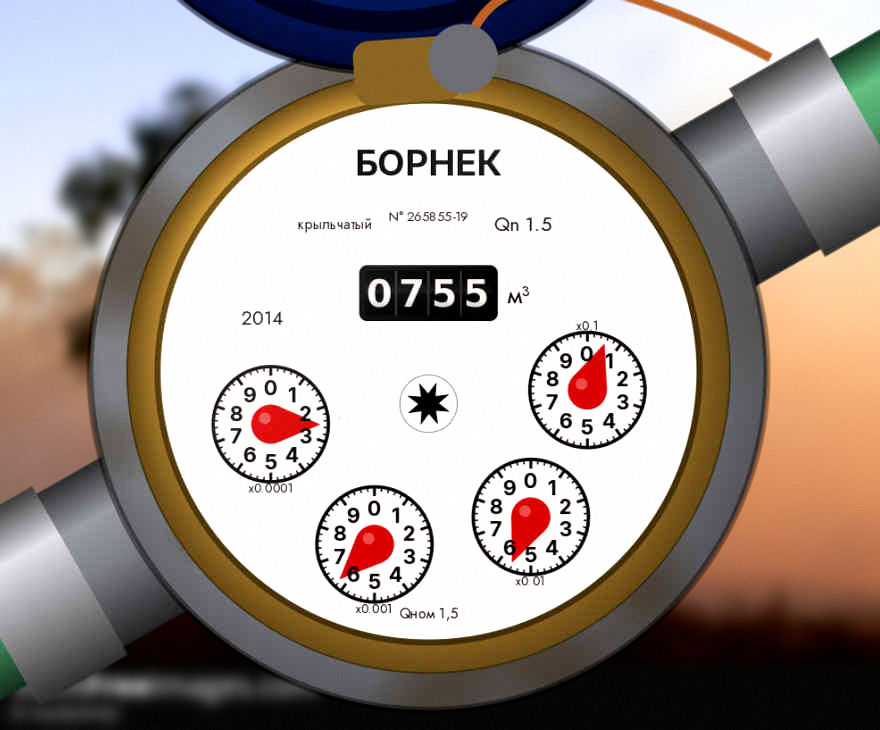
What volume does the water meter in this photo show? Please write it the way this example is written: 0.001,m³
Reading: 755.0562,m³
